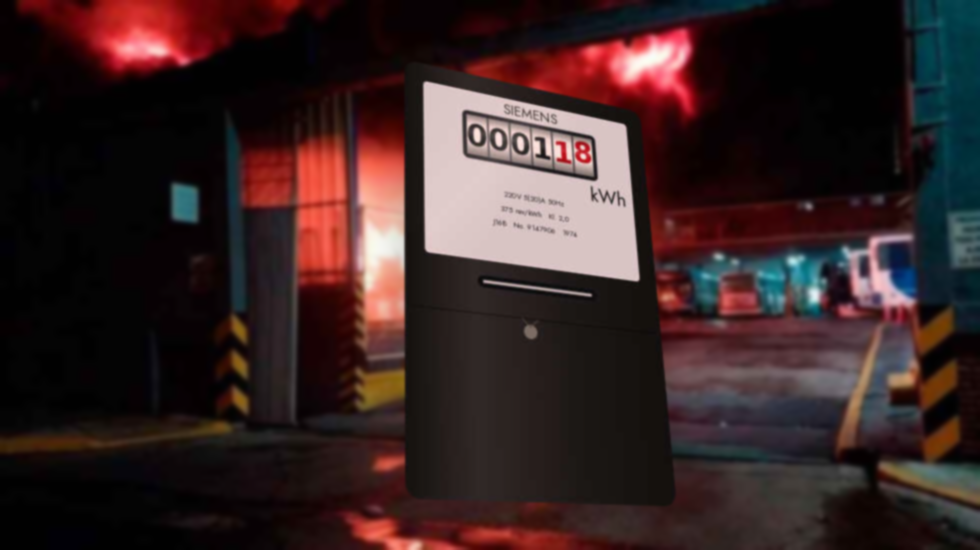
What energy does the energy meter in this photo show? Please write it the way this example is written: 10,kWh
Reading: 1.18,kWh
